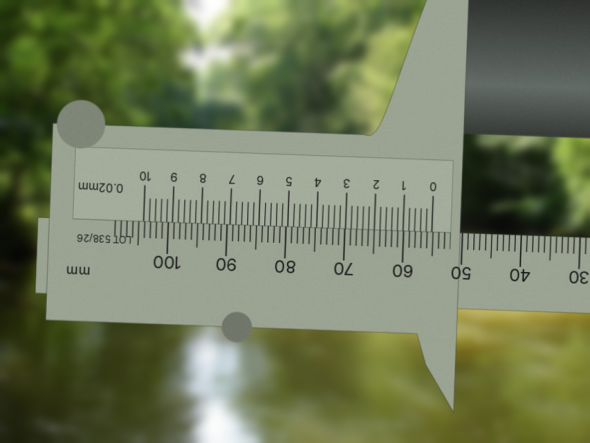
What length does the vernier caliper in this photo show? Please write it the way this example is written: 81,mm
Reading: 55.2,mm
